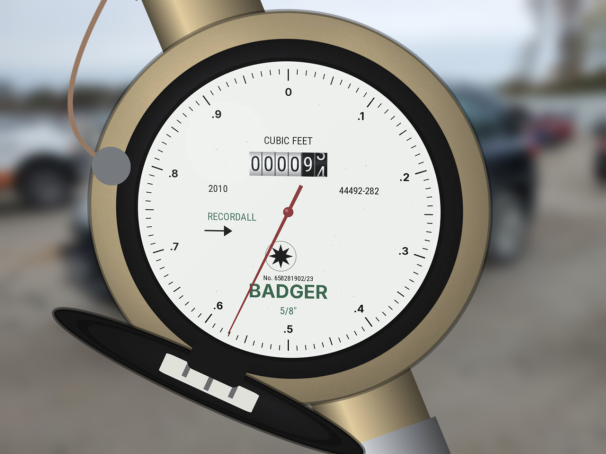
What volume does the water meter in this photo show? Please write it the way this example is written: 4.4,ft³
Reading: 93.57,ft³
